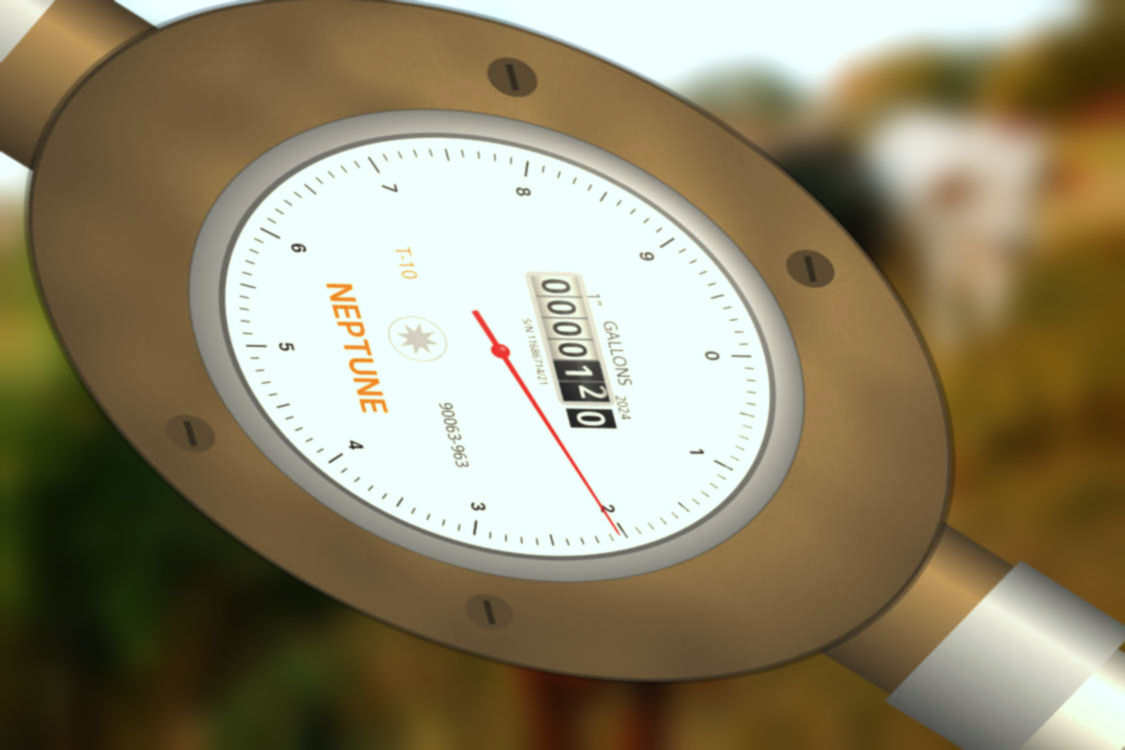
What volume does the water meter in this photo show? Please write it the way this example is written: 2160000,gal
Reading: 122.0,gal
